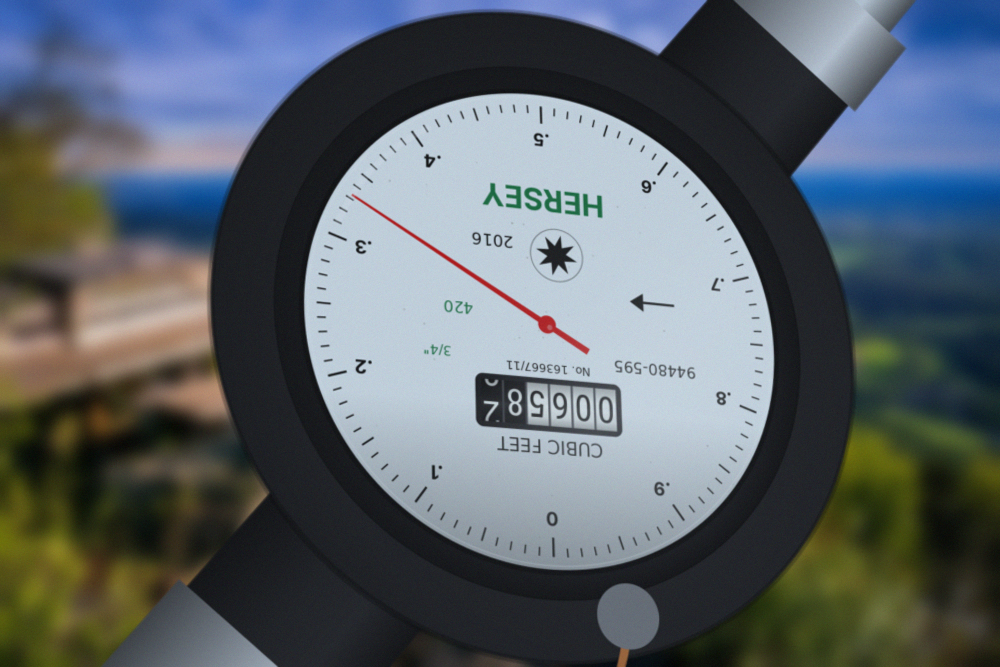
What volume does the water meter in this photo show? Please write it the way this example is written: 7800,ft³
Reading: 6582.33,ft³
